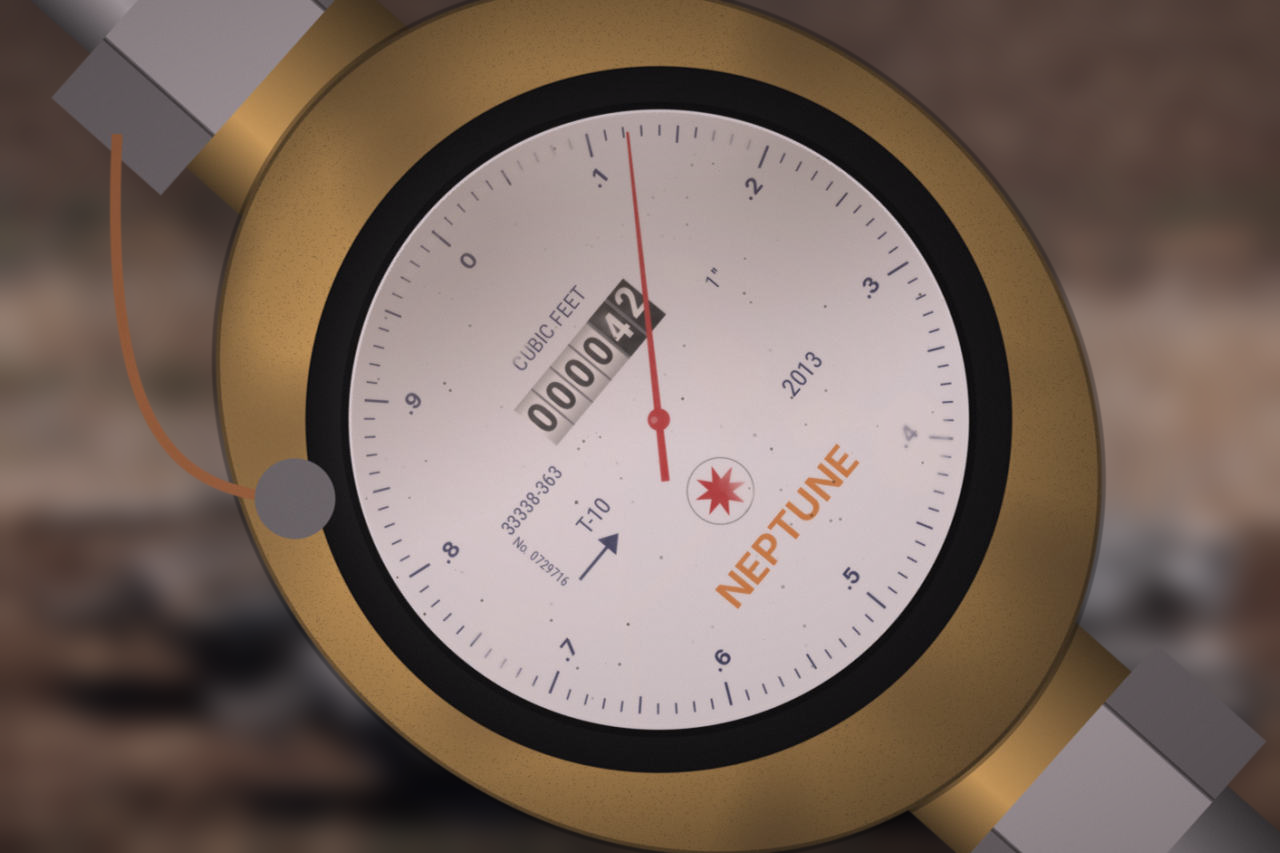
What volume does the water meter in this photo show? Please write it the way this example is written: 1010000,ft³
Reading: 42.12,ft³
